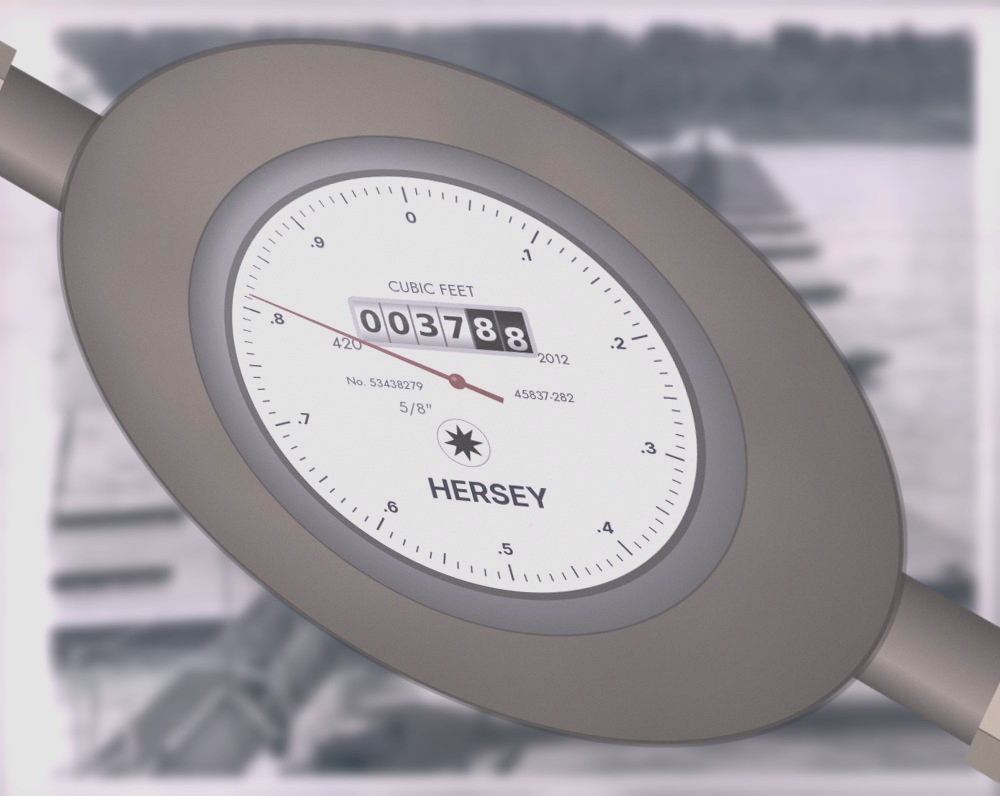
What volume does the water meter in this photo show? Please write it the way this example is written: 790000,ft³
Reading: 3787.81,ft³
